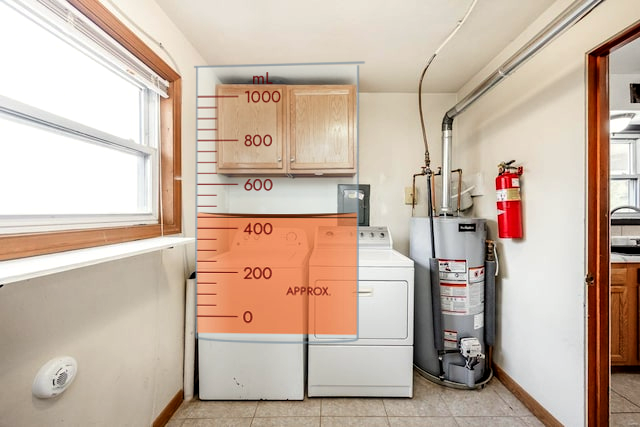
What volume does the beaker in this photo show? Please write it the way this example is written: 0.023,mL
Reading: 450,mL
